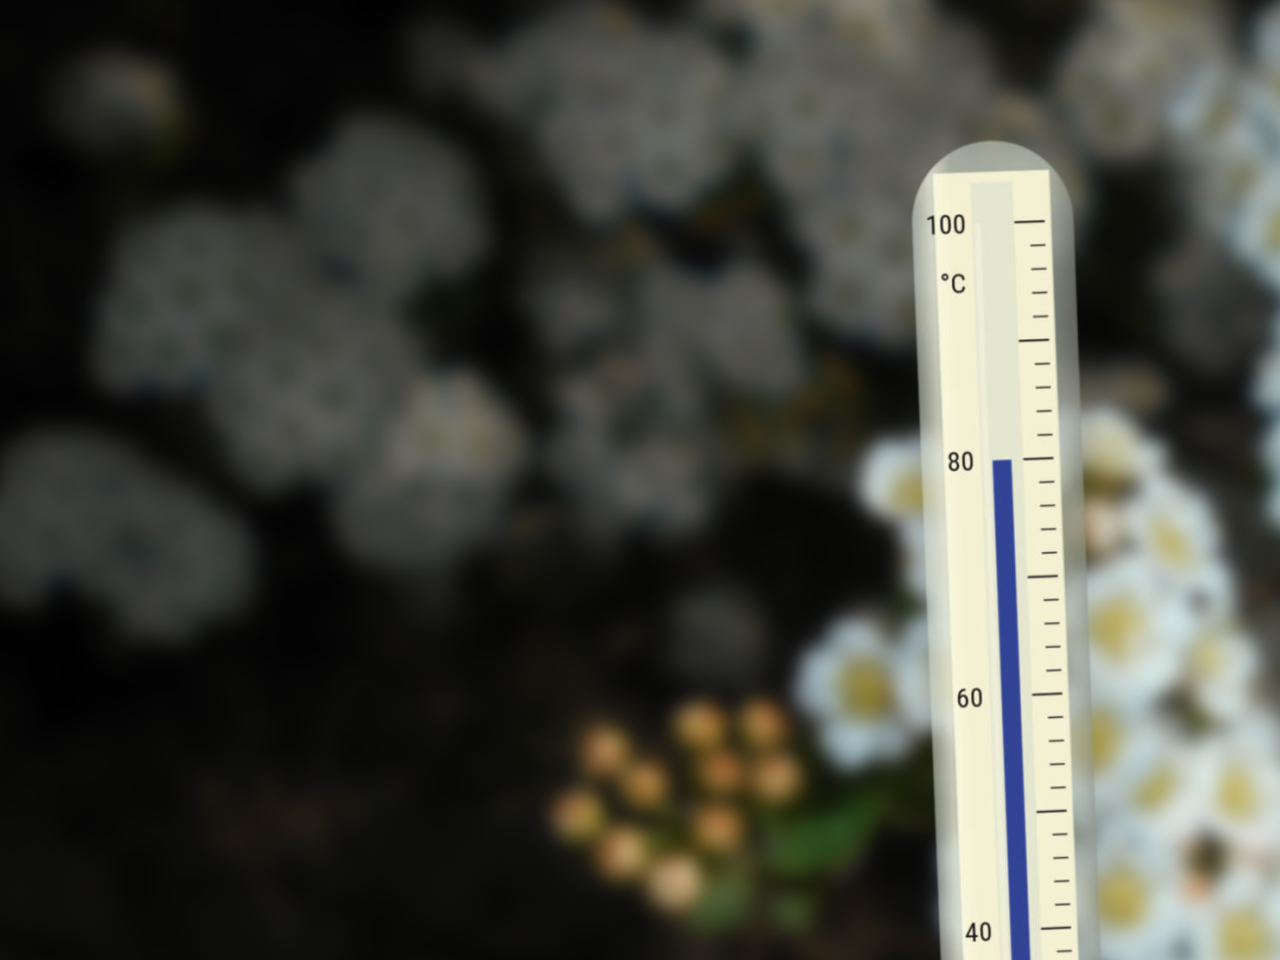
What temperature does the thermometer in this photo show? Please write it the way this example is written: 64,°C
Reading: 80,°C
